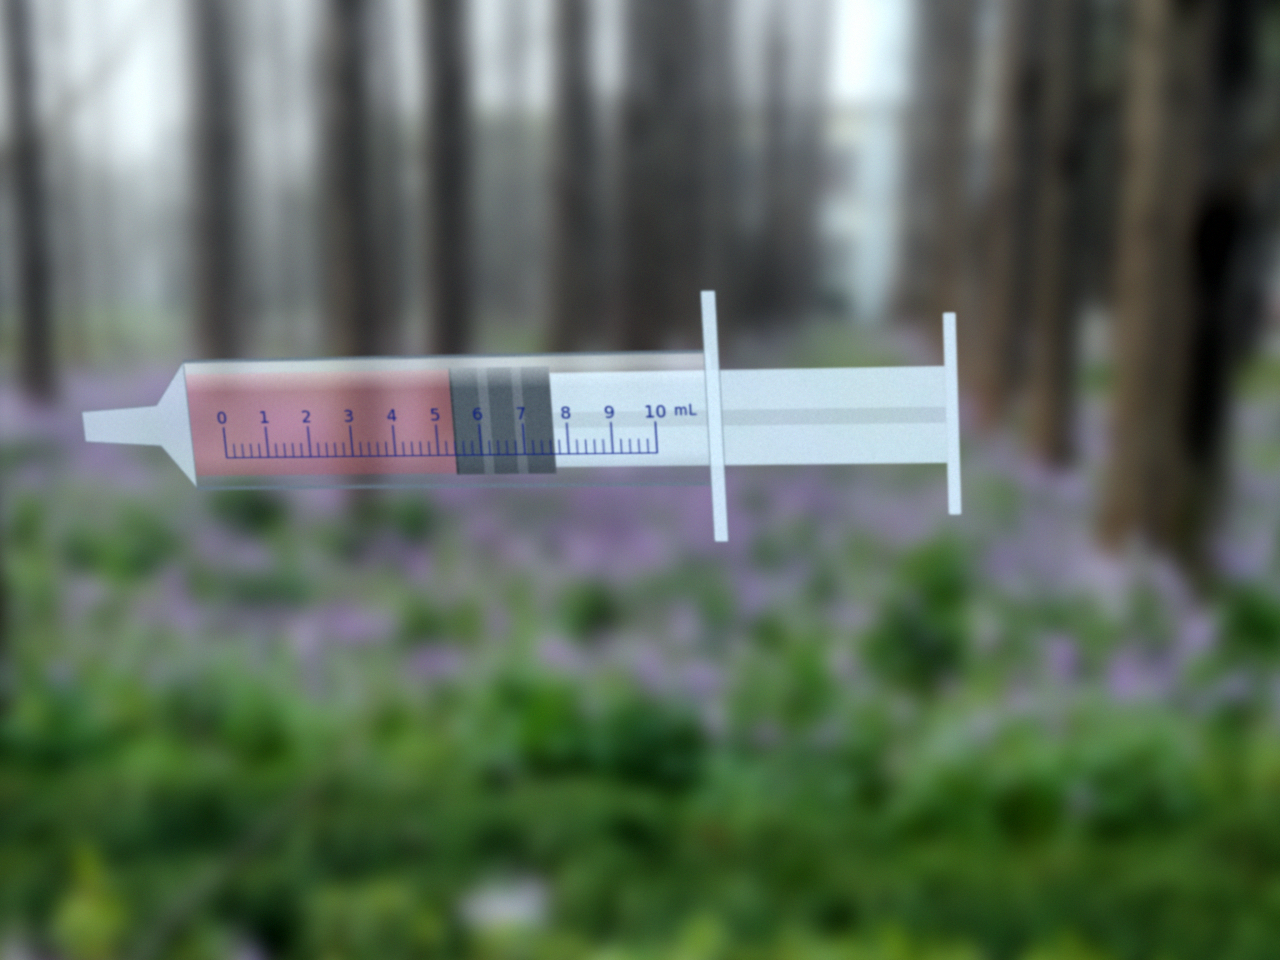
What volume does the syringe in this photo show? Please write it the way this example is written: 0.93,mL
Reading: 5.4,mL
